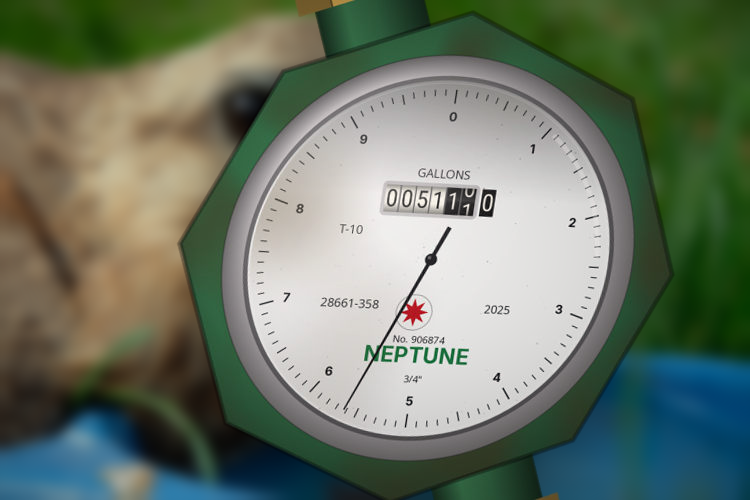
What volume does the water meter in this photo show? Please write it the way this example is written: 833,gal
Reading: 51105.6,gal
